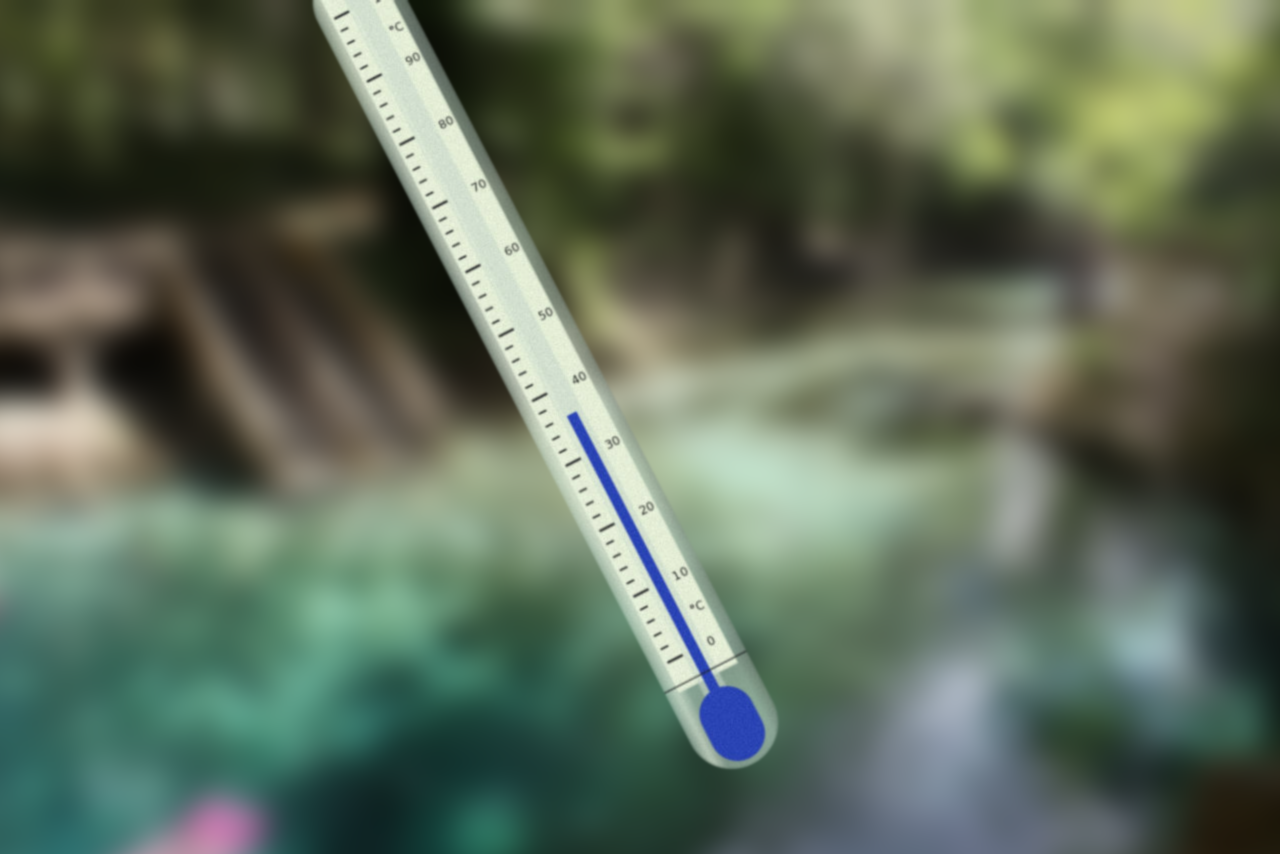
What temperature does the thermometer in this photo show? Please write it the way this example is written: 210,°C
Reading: 36,°C
